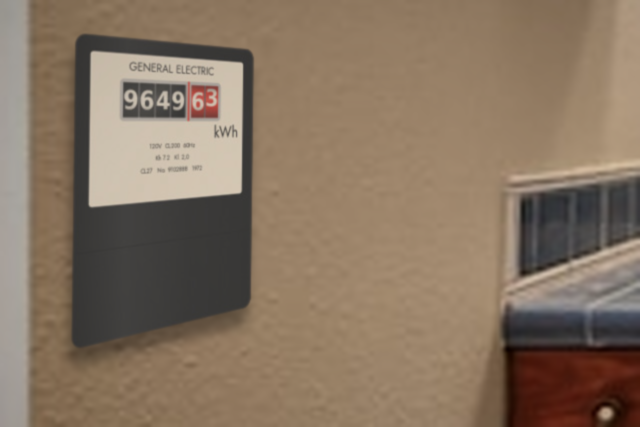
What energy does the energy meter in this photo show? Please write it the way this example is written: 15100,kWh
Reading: 9649.63,kWh
